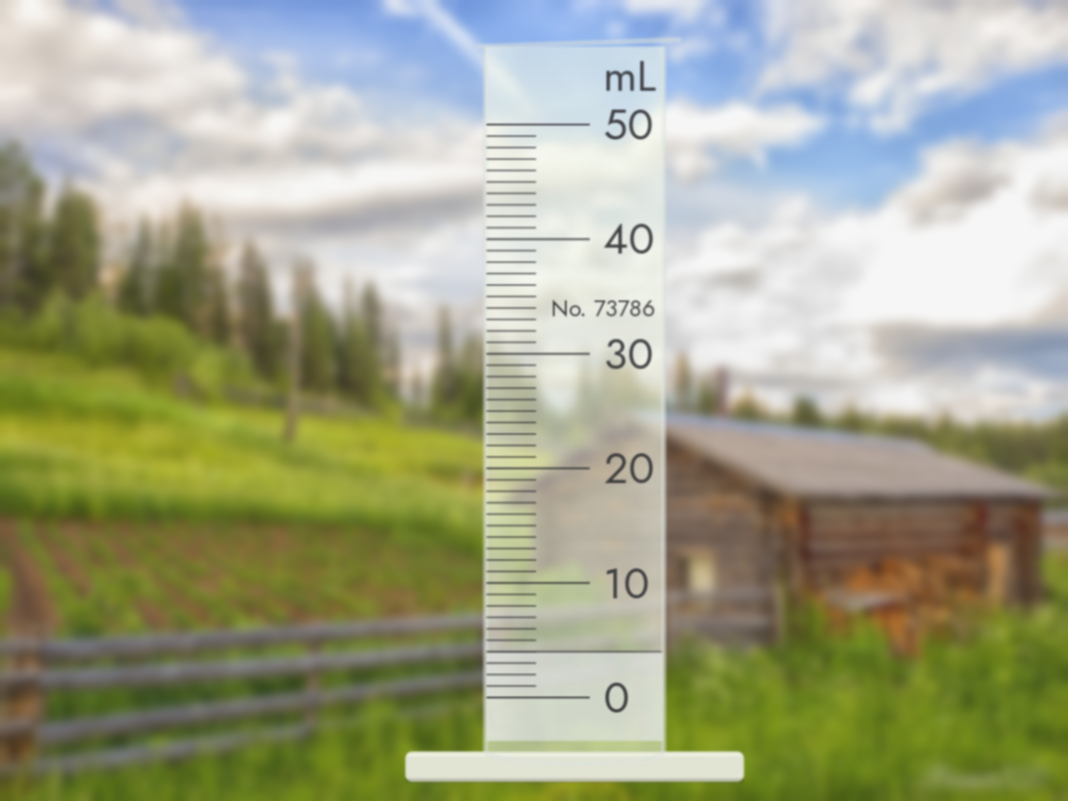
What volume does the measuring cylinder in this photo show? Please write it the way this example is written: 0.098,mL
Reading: 4,mL
